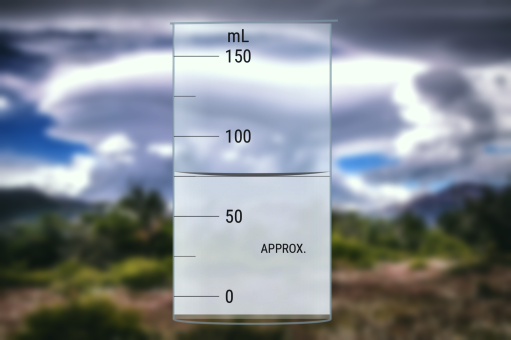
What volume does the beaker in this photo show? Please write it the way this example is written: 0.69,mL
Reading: 75,mL
